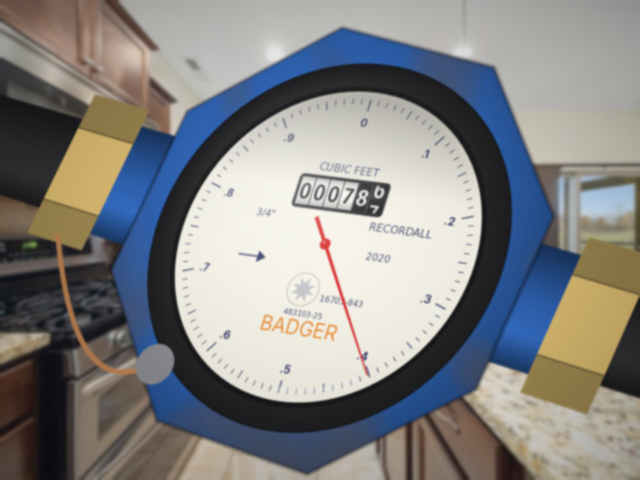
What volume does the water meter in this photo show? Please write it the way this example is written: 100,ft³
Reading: 786.40,ft³
